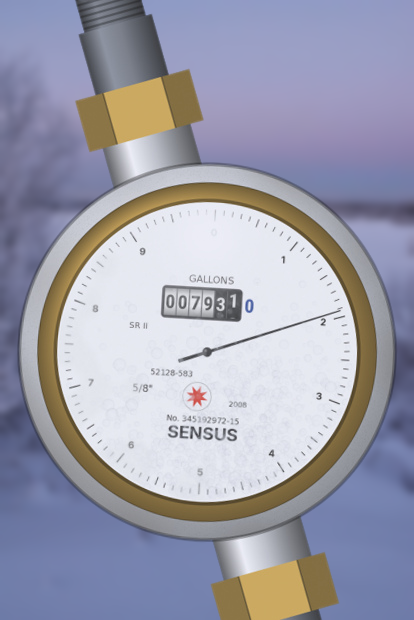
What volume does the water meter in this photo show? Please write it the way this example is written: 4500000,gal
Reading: 79311.9,gal
